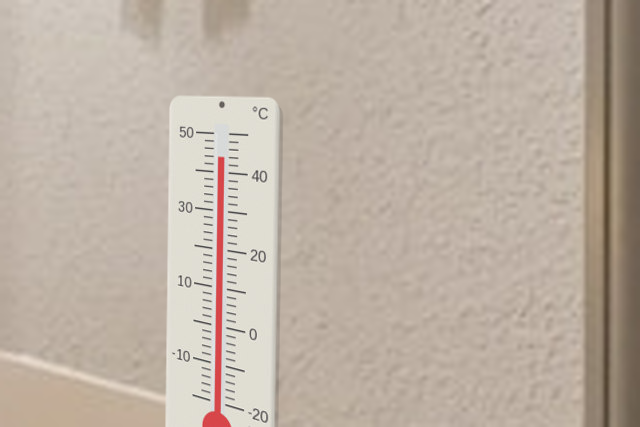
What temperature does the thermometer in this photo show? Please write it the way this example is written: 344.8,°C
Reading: 44,°C
